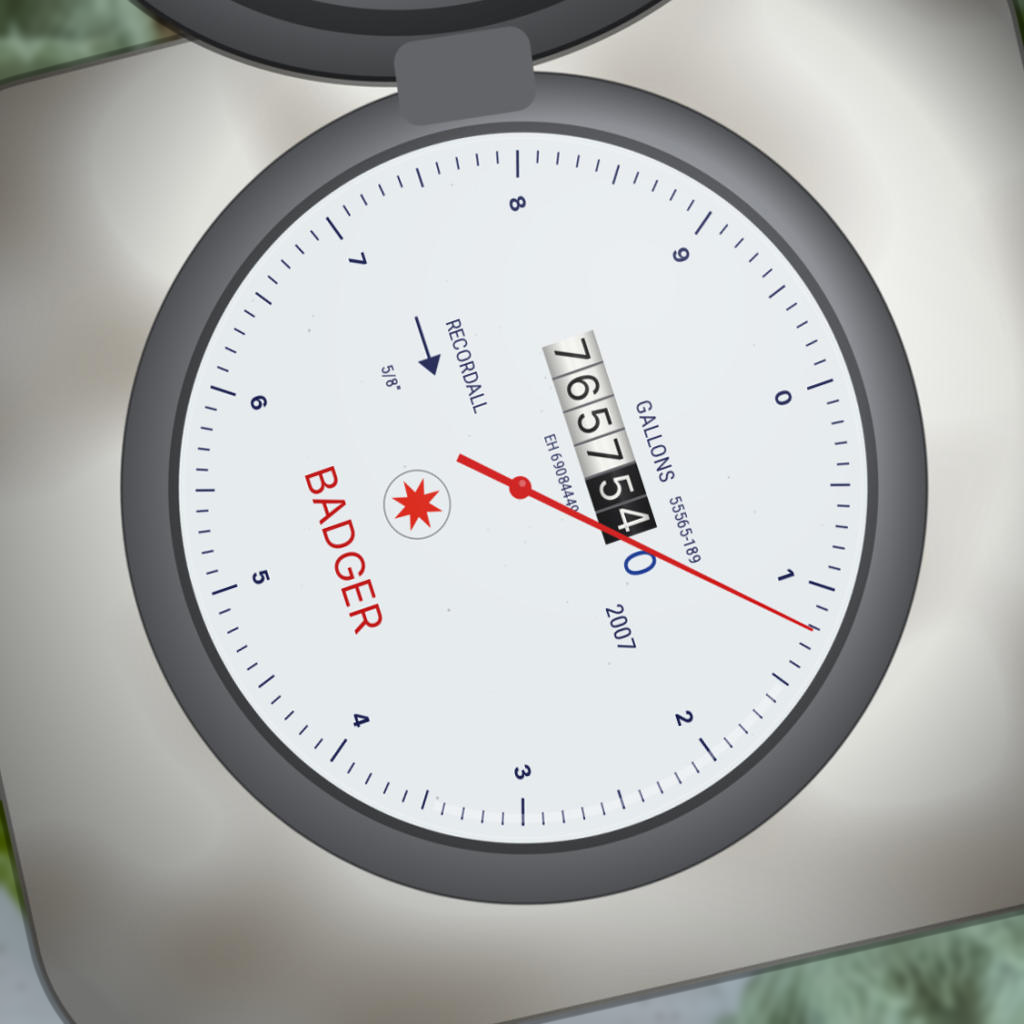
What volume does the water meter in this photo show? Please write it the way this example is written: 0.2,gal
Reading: 7657541.2,gal
